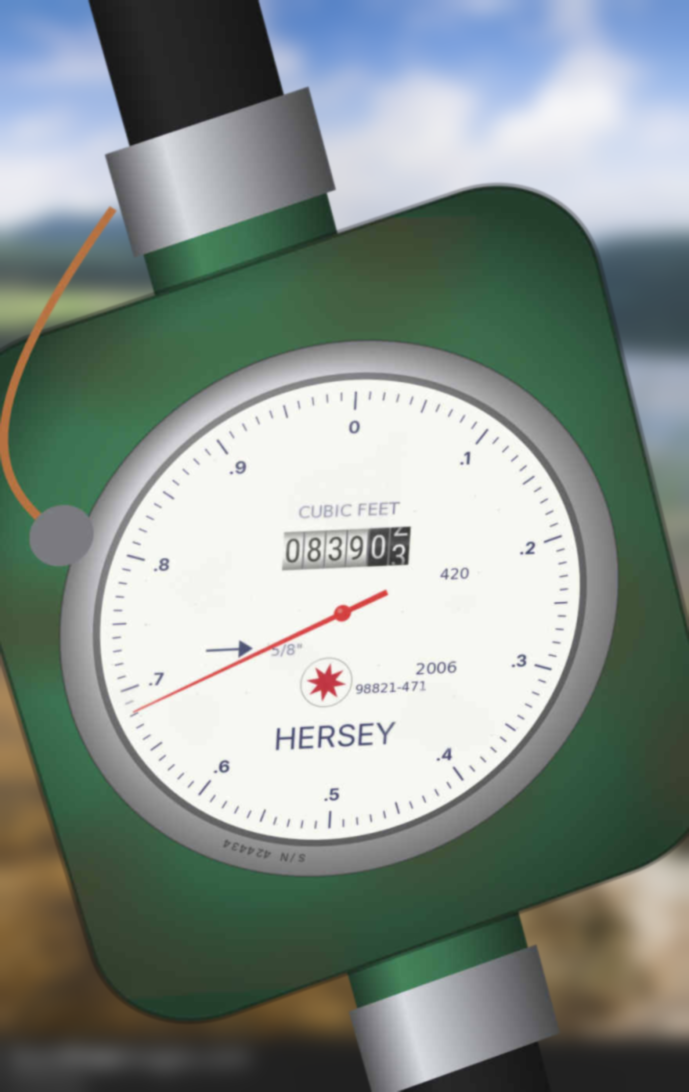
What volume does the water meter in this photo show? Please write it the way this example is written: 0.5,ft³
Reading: 83902.68,ft³
